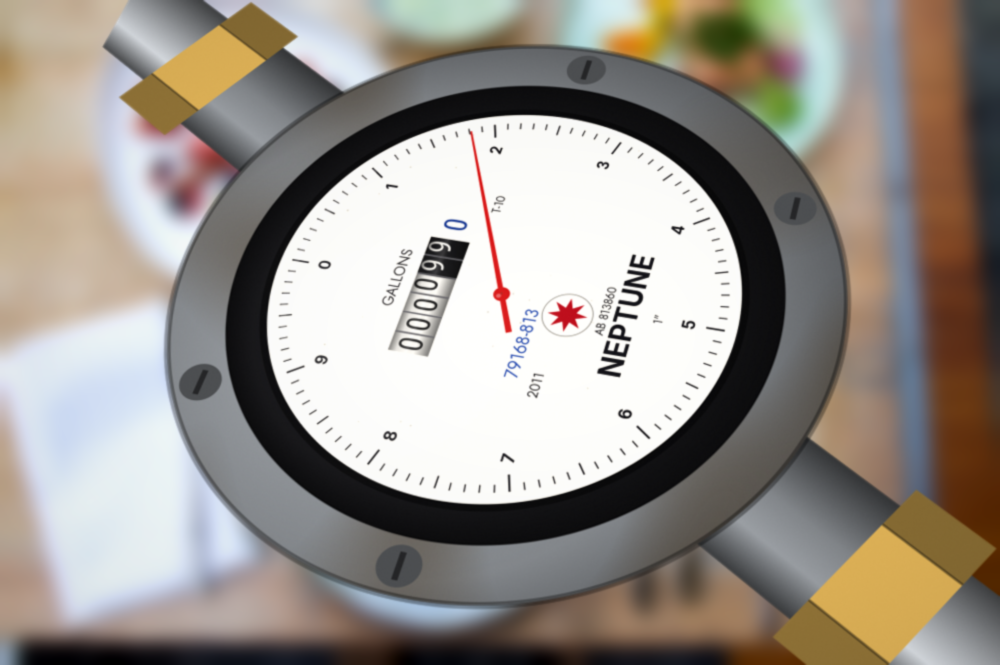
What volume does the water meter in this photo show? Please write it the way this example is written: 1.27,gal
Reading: 991.8,gal
